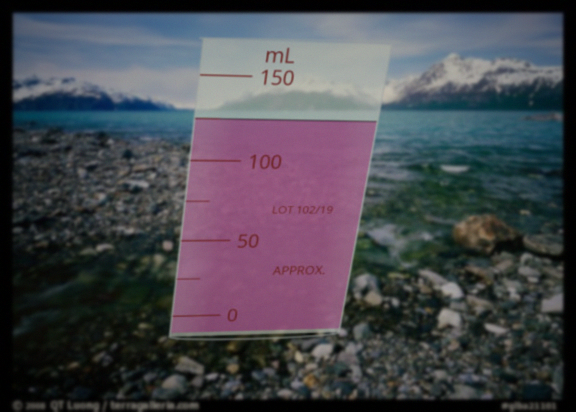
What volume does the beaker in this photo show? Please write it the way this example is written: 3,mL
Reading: 125,mL
